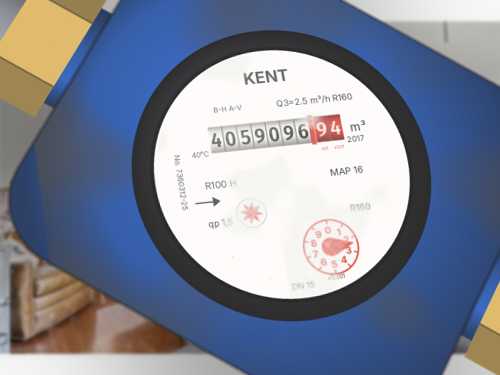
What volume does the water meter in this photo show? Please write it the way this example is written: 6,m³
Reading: 4059096.942,m³
